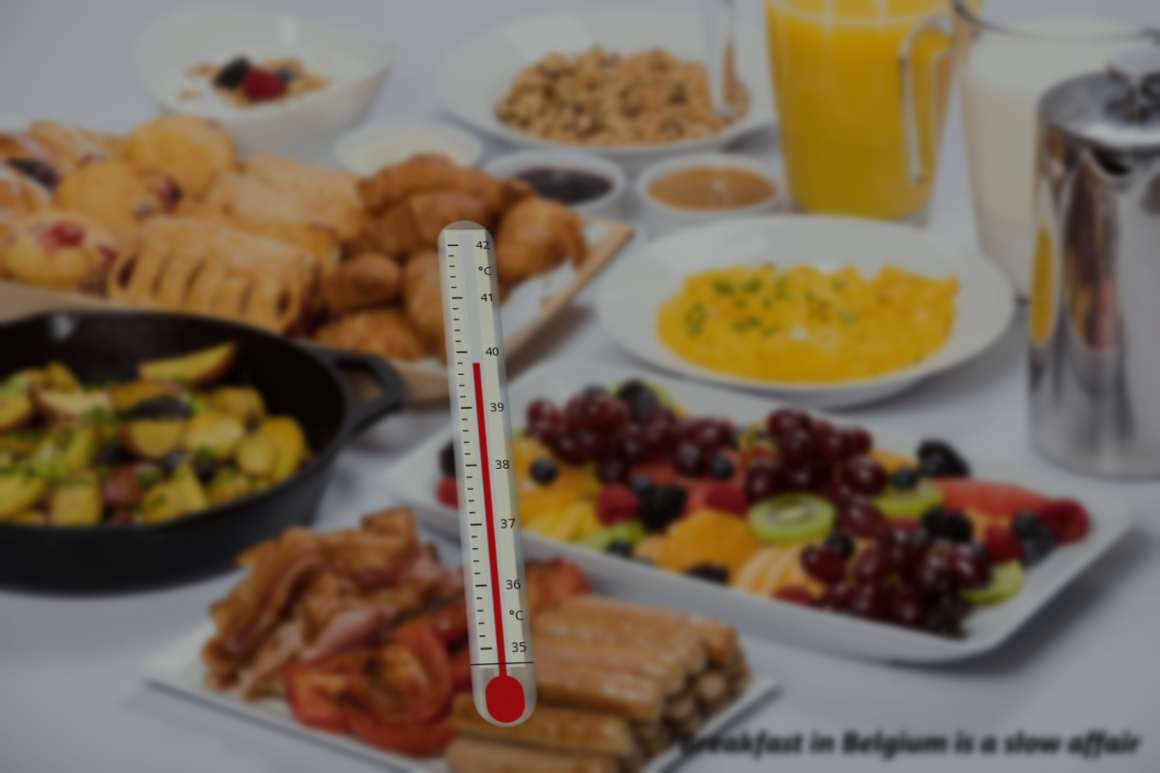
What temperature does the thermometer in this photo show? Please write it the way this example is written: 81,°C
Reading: 39.8,°C
